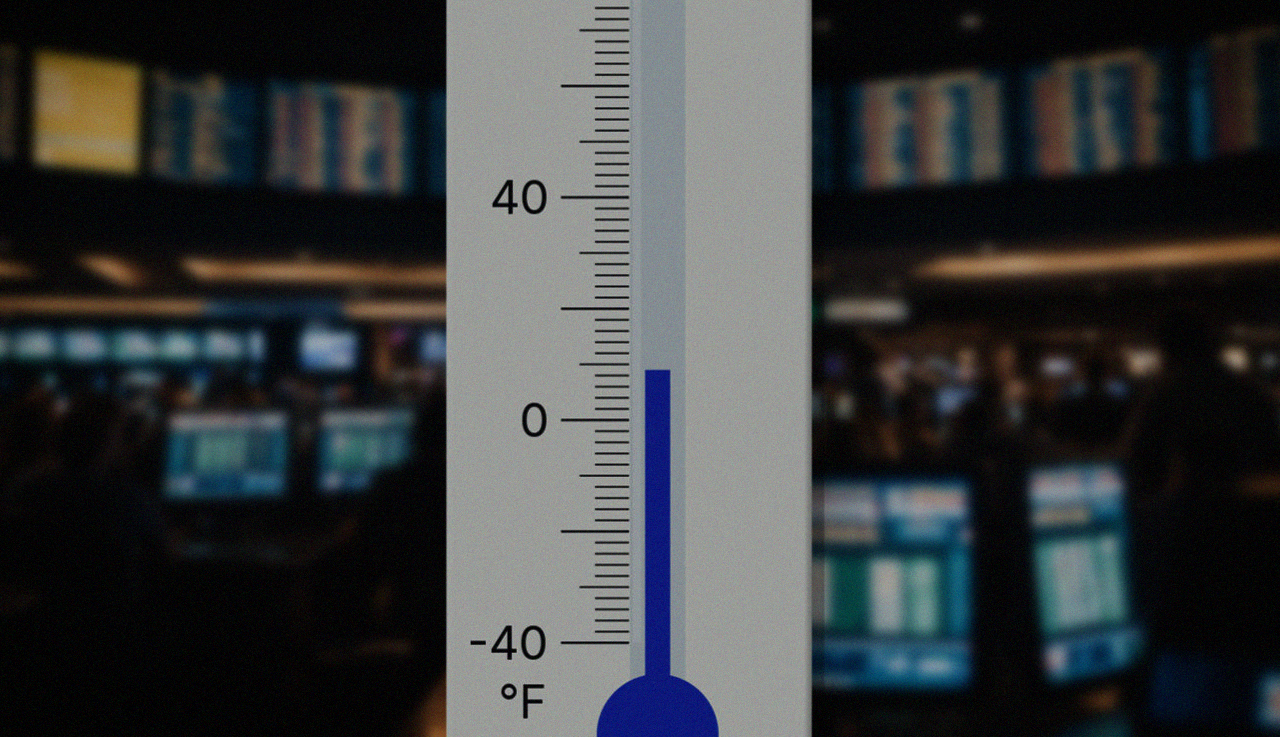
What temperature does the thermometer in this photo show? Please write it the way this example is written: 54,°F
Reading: 9,°F
